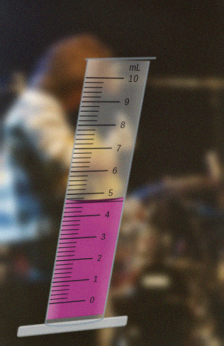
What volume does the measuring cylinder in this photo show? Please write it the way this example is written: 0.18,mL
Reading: 4.6,mL
